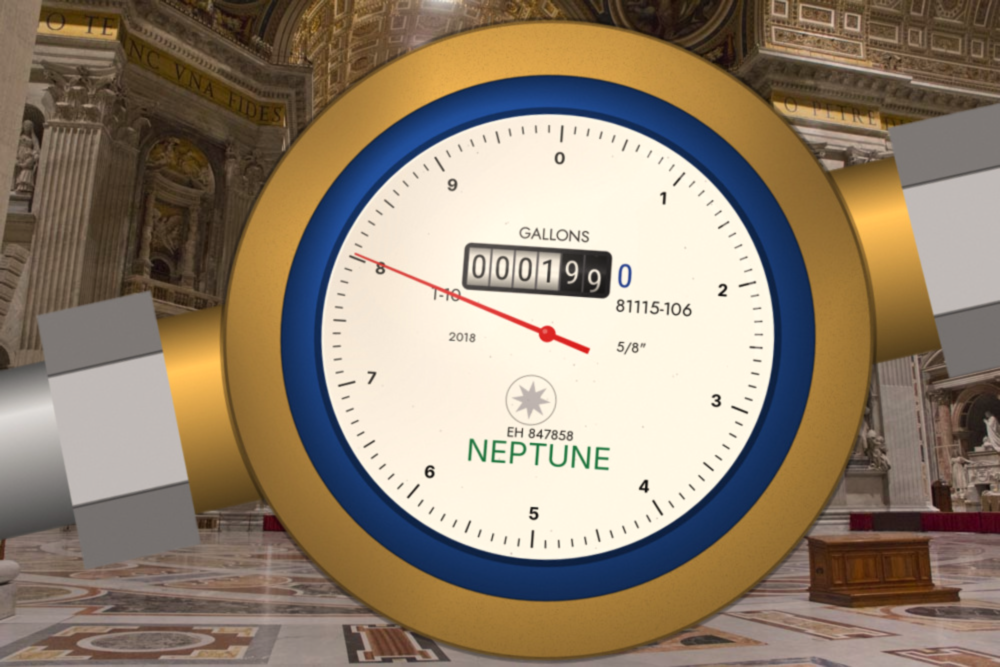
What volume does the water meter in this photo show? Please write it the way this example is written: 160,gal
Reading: 1988.0,gal
